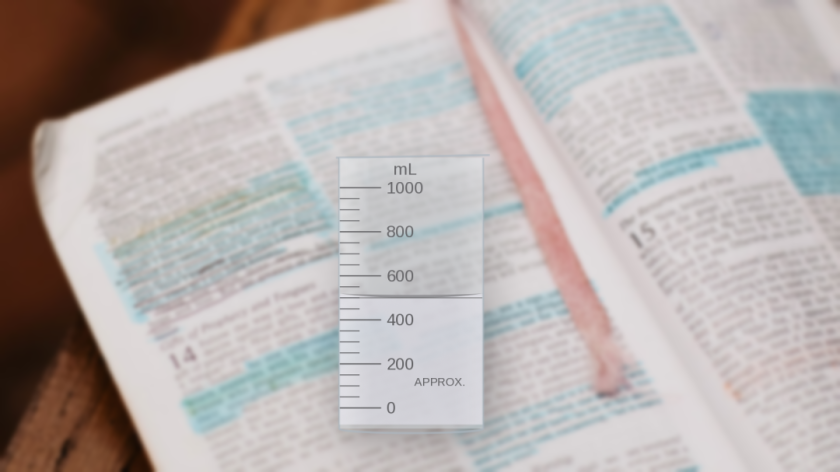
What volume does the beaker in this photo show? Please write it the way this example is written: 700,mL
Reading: 500,mL
